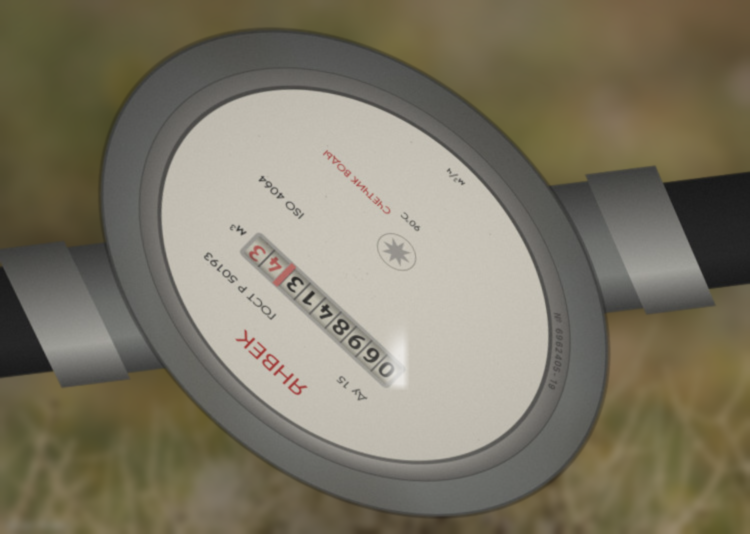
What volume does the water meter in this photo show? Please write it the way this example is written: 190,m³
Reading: 698413.43,m³
